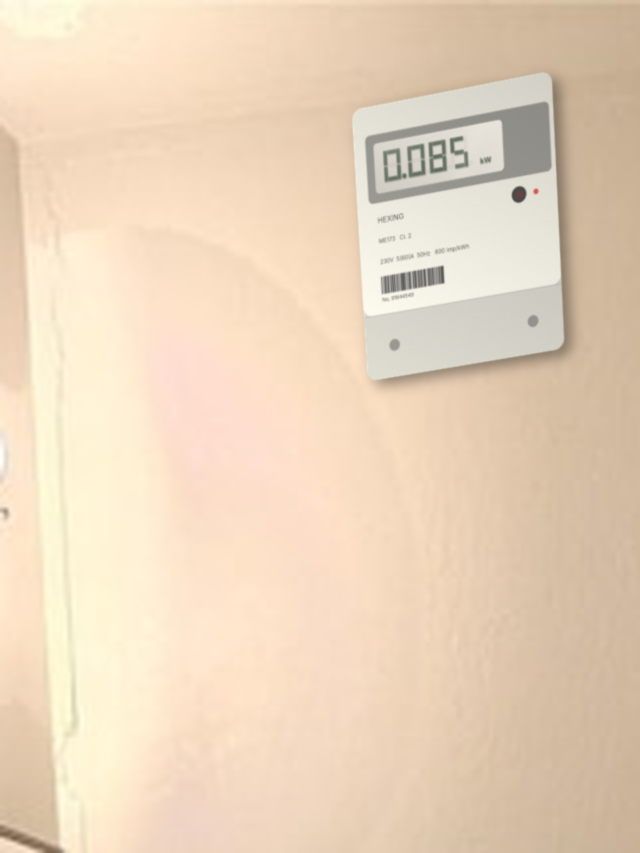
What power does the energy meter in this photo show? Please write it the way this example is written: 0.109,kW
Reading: 0.085,kW
